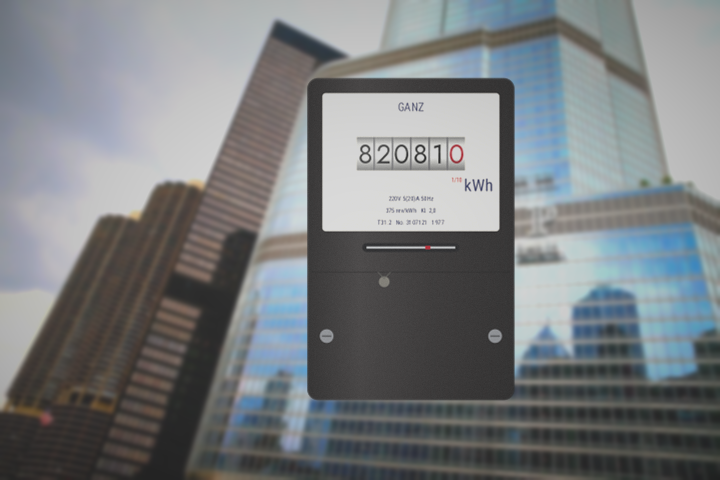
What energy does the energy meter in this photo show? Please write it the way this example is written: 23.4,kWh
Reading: 82081.0,kWh
